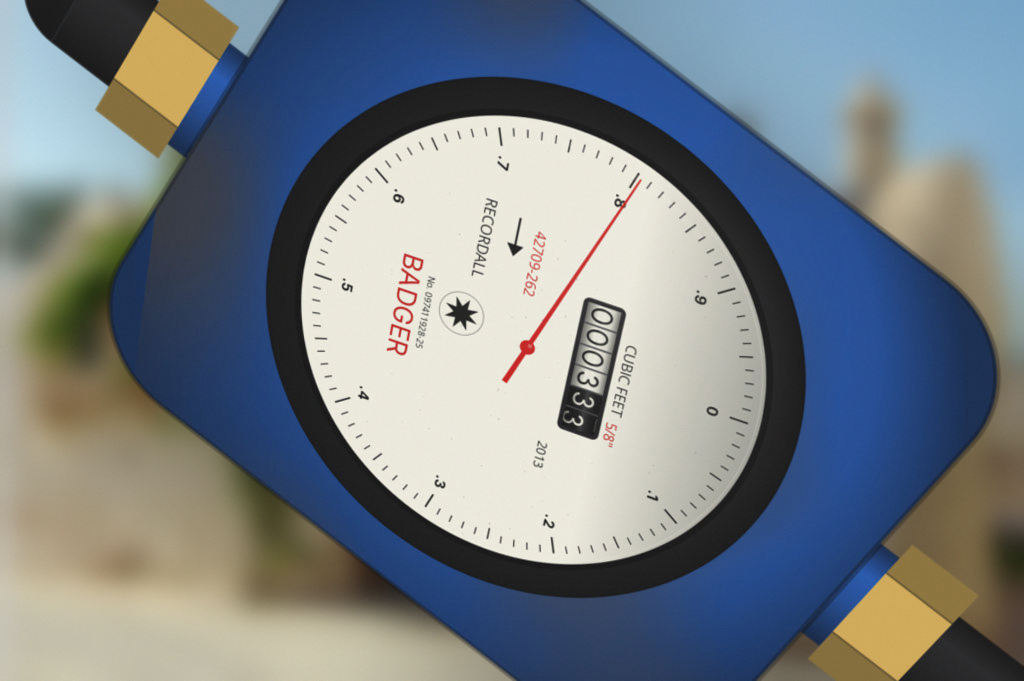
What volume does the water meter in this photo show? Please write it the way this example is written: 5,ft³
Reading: 332.80,ft³
